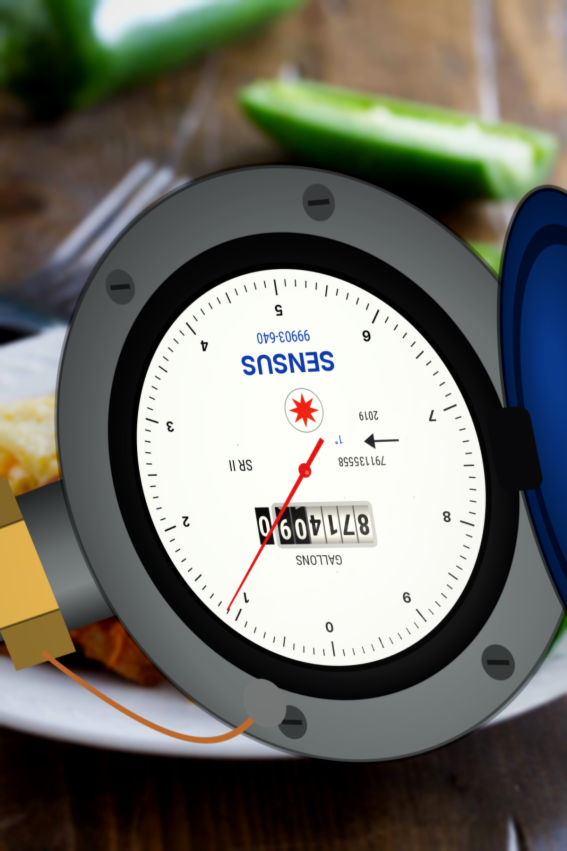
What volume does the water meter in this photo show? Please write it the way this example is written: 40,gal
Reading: 8714091.1,gal
